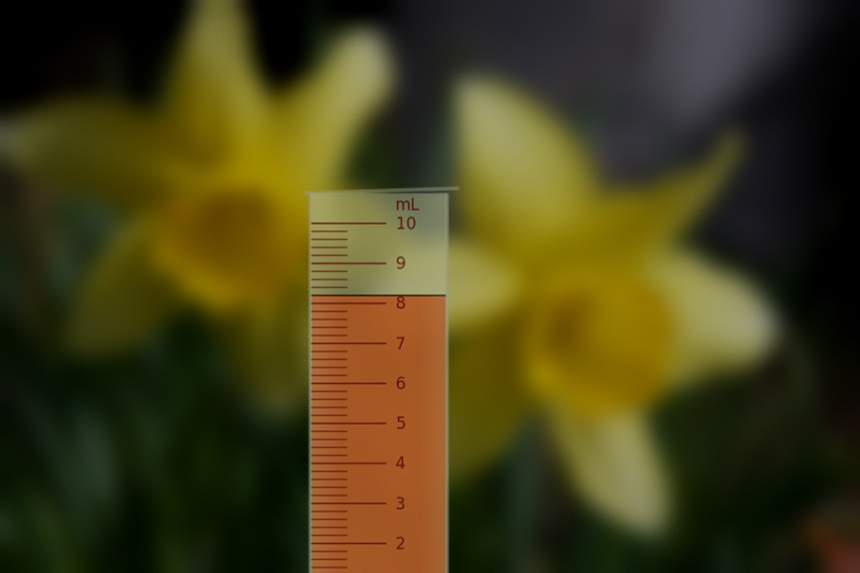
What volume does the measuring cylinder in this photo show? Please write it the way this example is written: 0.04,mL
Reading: 8.2,mL
